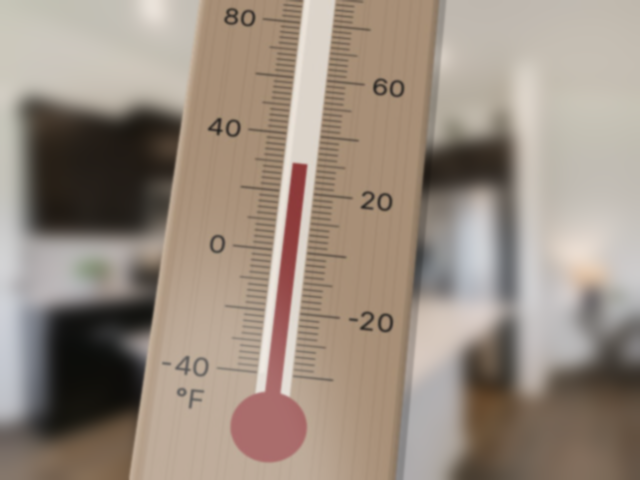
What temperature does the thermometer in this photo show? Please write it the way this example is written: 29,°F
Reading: 30,°F
